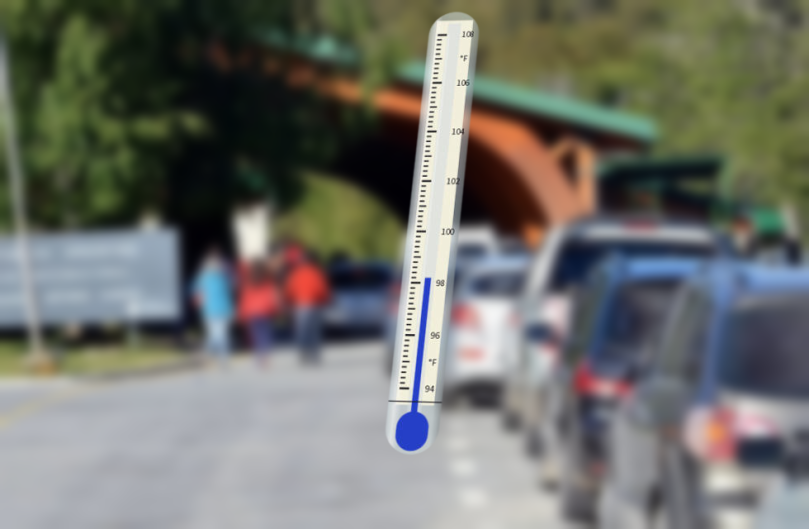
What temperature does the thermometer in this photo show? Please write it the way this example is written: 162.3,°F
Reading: 98.2,°F
